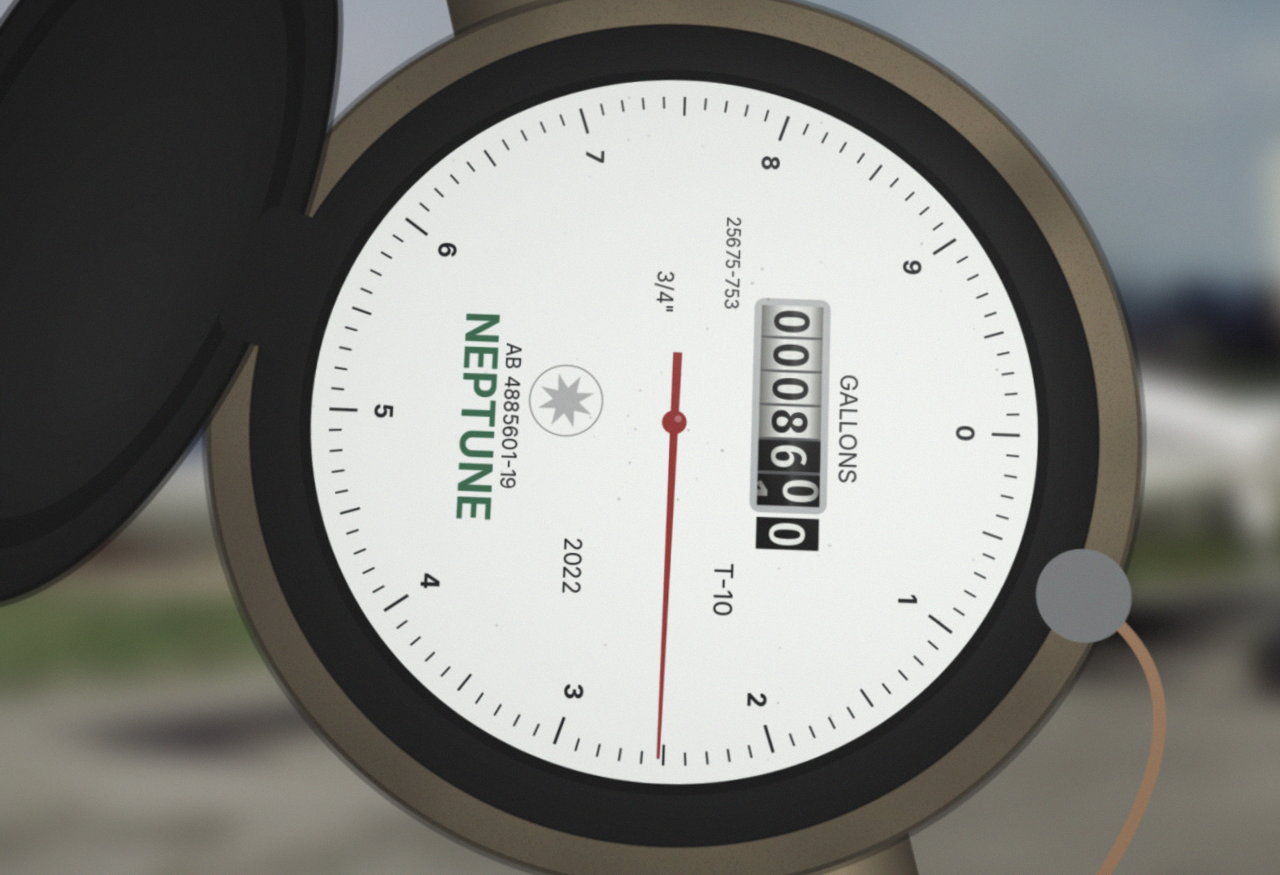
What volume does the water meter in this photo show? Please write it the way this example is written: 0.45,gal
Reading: 8602.5,gal
